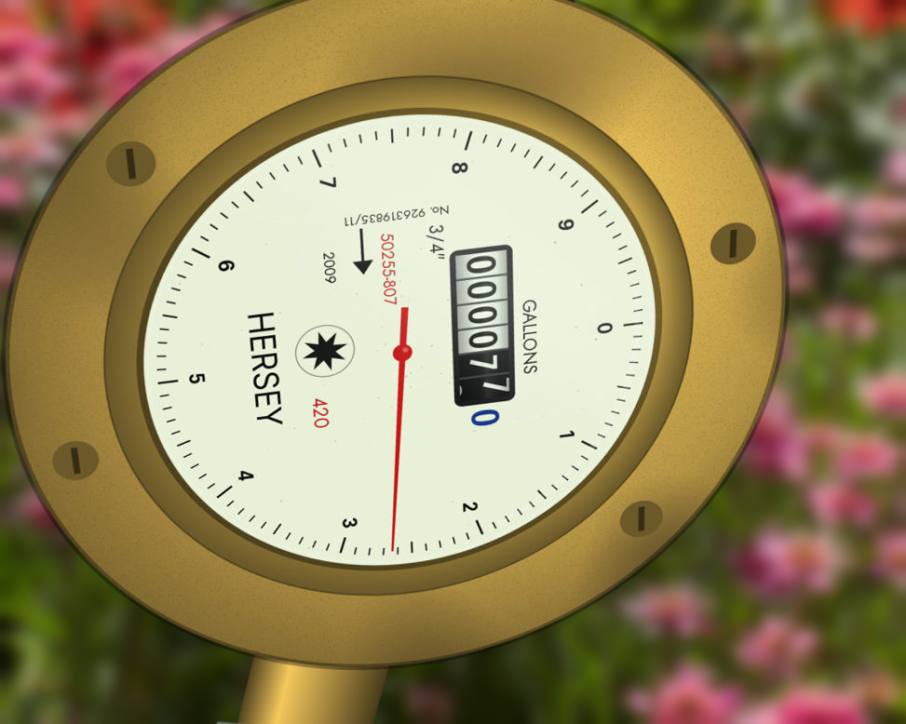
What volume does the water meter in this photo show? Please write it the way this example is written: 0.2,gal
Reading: 772.6,gal
